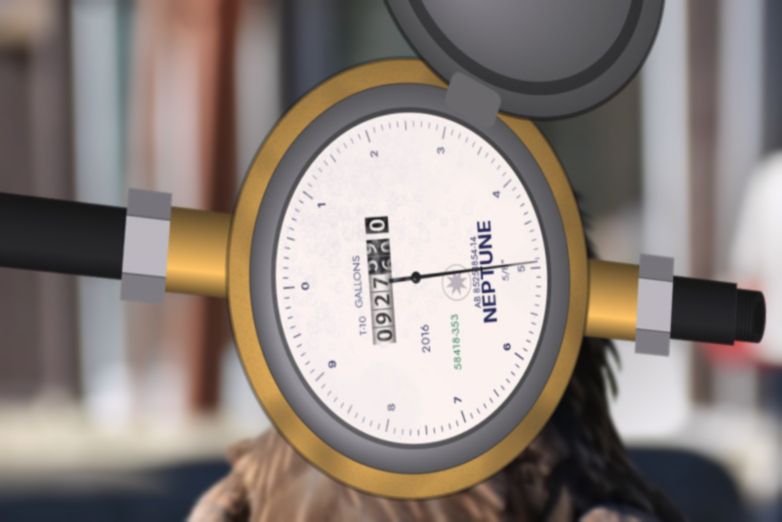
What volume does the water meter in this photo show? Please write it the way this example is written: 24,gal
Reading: 927594.9,gal
